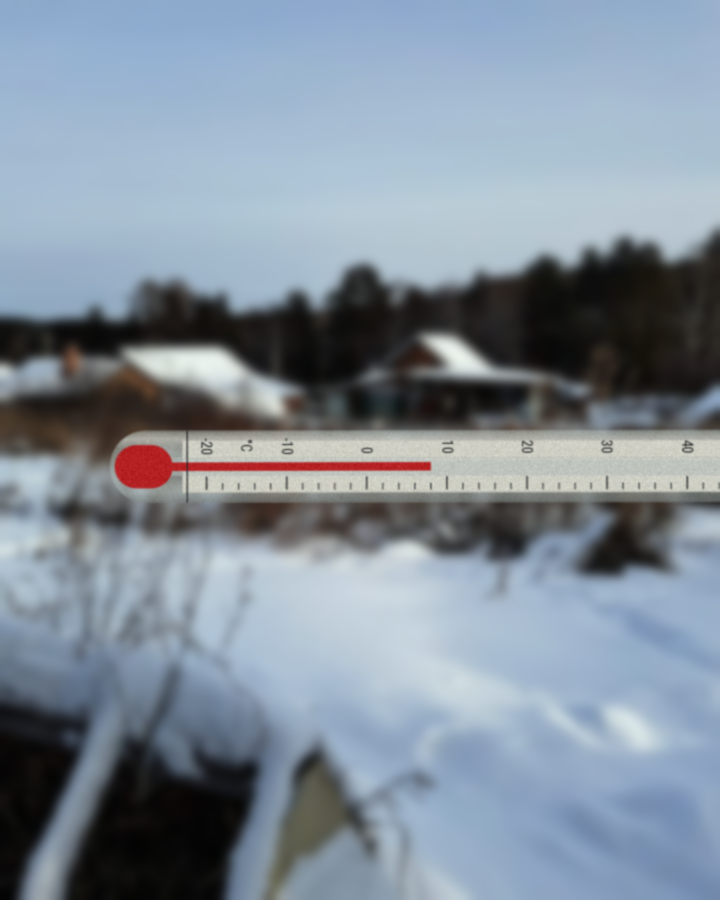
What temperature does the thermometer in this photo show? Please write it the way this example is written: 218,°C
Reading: 8,°C
